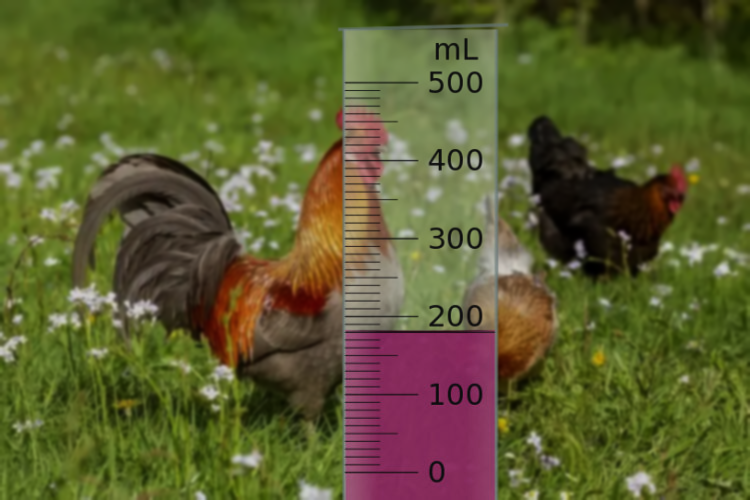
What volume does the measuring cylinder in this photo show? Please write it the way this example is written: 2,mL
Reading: 180,mL
